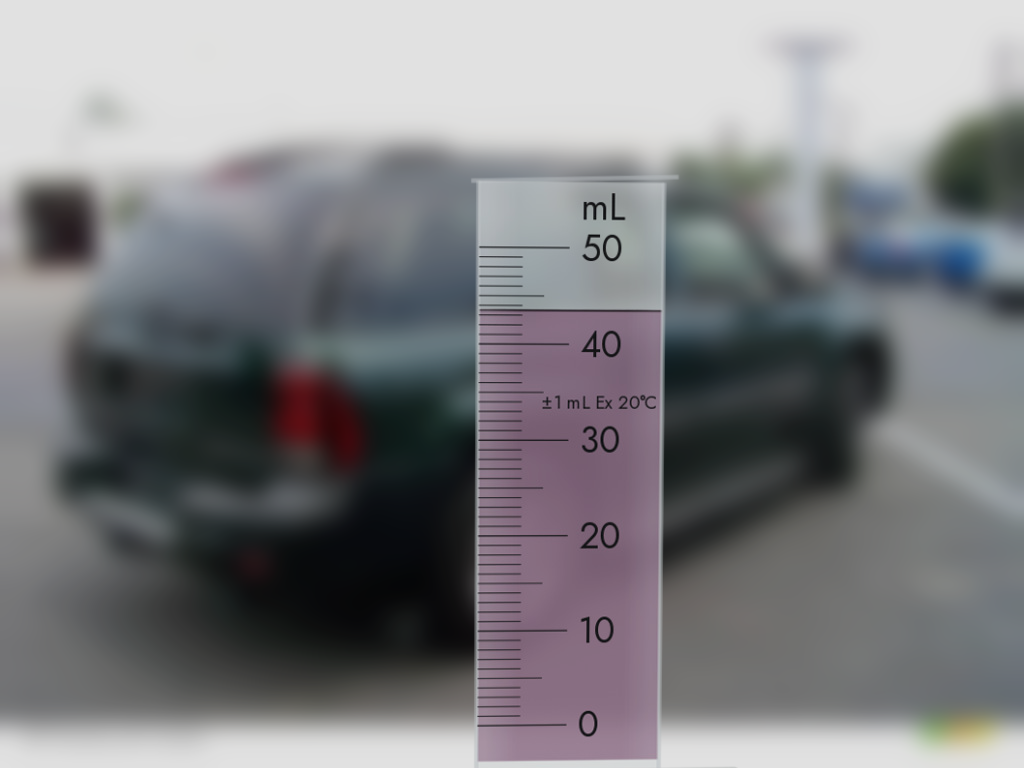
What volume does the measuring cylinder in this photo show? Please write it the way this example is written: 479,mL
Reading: 43.5,mL
